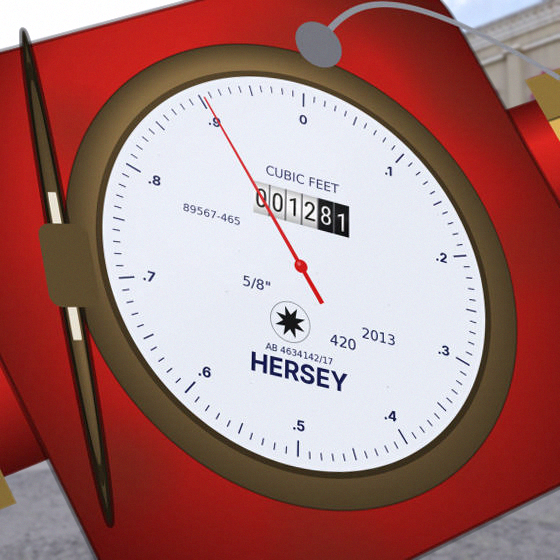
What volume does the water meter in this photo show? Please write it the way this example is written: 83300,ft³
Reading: 1280.90,ft³
